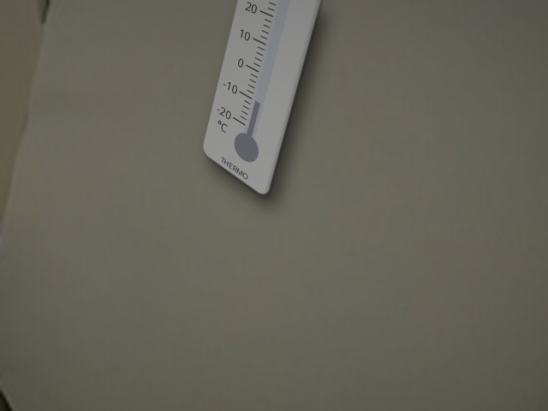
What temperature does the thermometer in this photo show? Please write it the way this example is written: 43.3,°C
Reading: -10,°C
